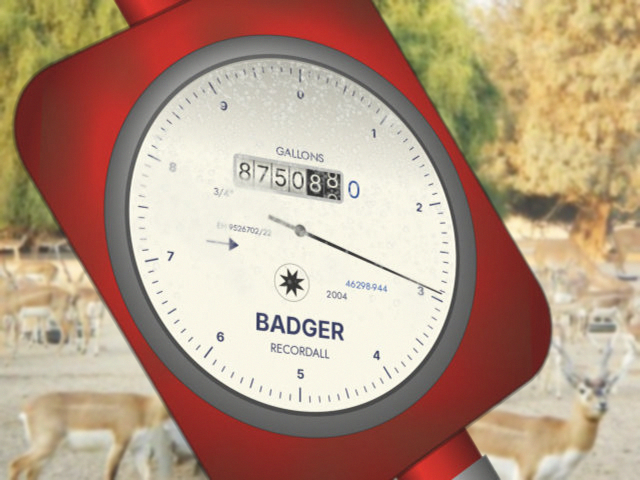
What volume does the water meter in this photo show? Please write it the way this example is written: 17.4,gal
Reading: 8750882.9,gal
